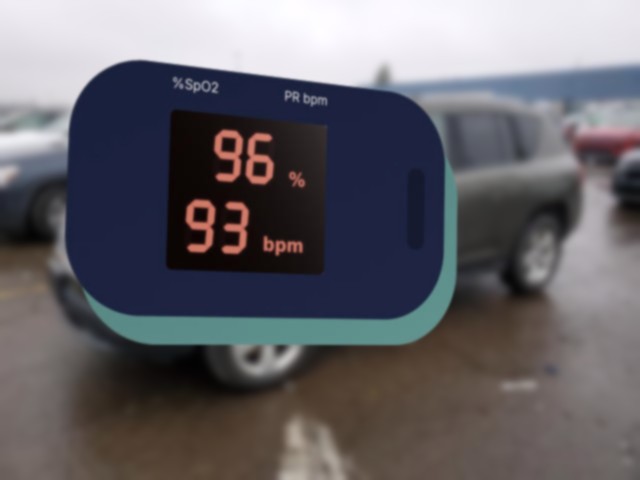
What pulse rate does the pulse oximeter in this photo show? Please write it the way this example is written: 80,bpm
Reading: 93,bpm
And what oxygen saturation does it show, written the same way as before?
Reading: 96,%
